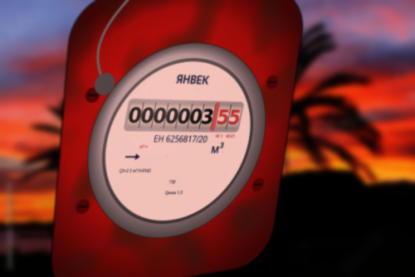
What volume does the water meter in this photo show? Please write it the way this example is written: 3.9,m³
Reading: 3.55,m³
